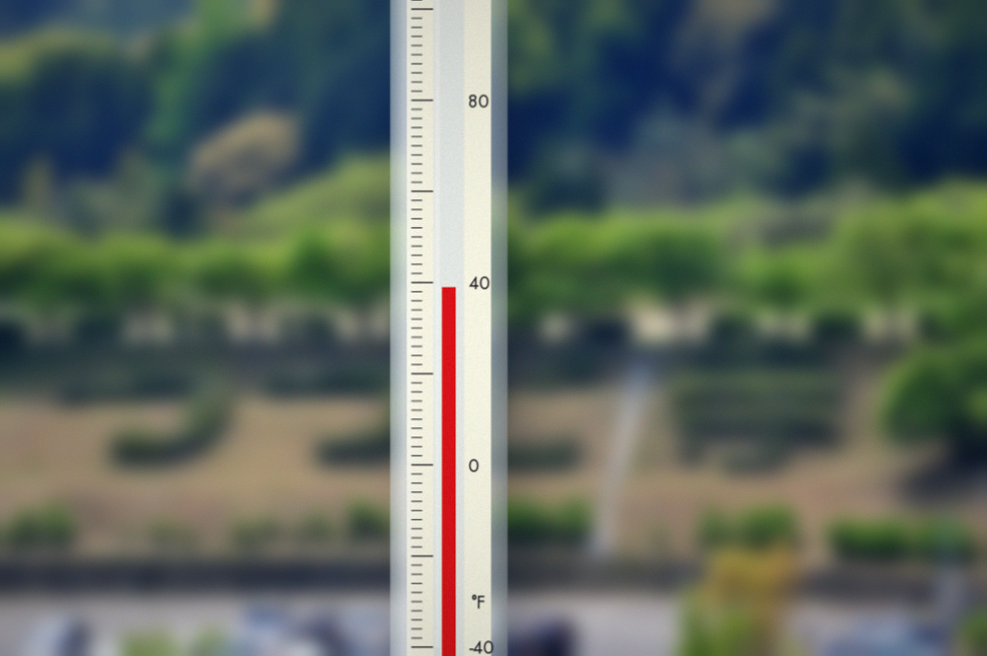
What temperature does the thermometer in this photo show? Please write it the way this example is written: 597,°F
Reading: 39,°F
